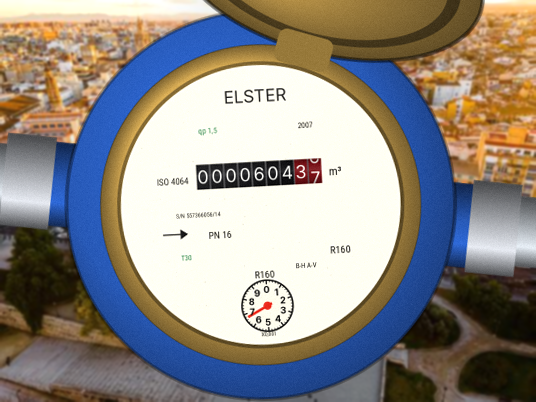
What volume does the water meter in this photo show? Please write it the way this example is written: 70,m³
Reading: 604.366,m³
